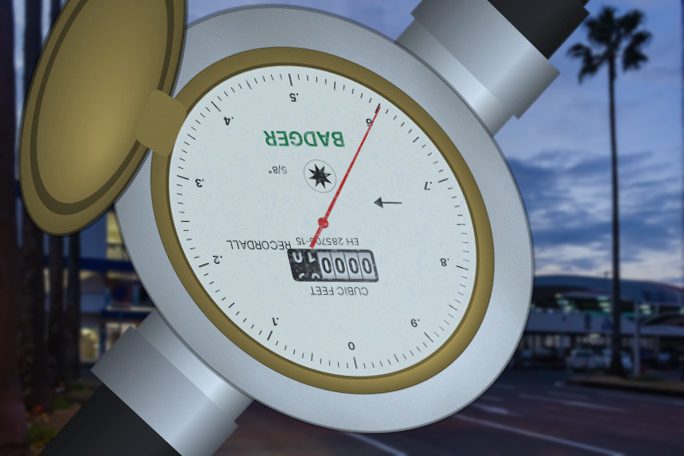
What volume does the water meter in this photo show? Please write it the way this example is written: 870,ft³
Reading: 9.60,ft³
